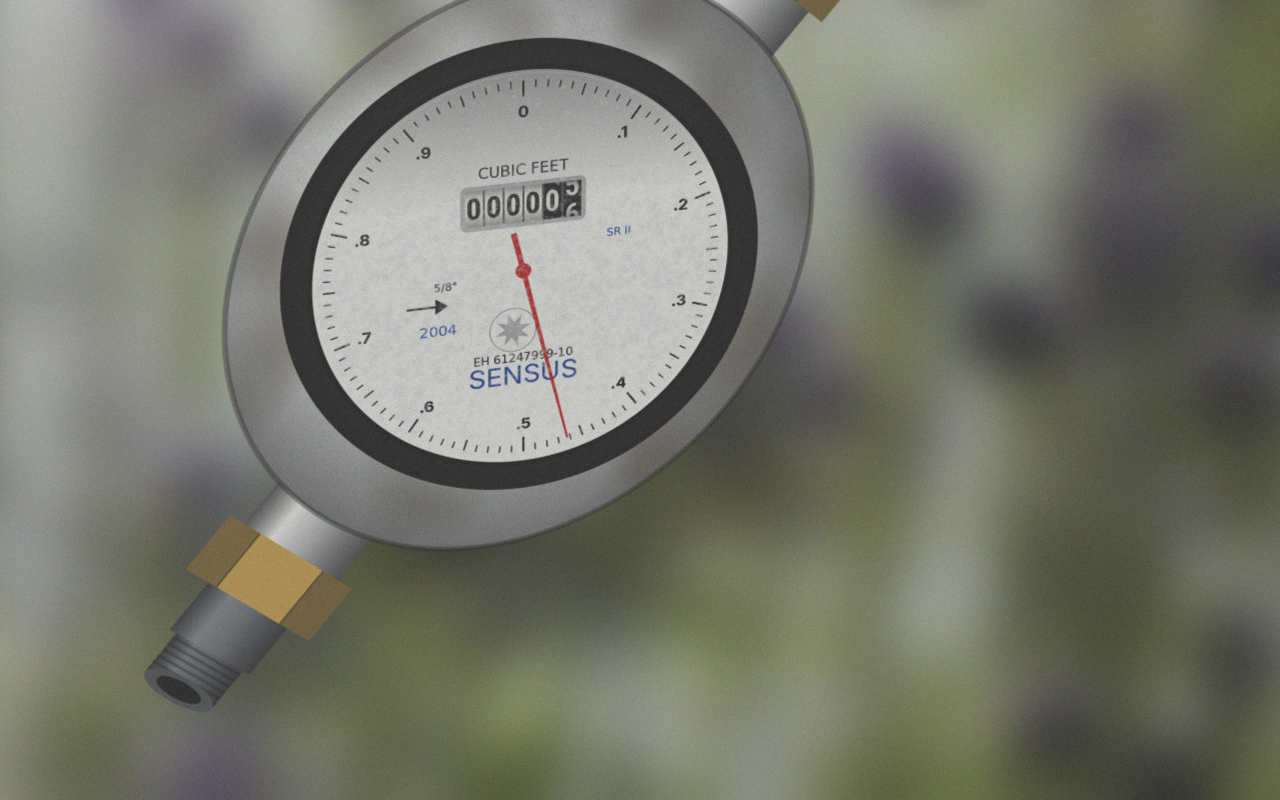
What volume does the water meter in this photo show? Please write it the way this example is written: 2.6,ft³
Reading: 5.46,ft³
